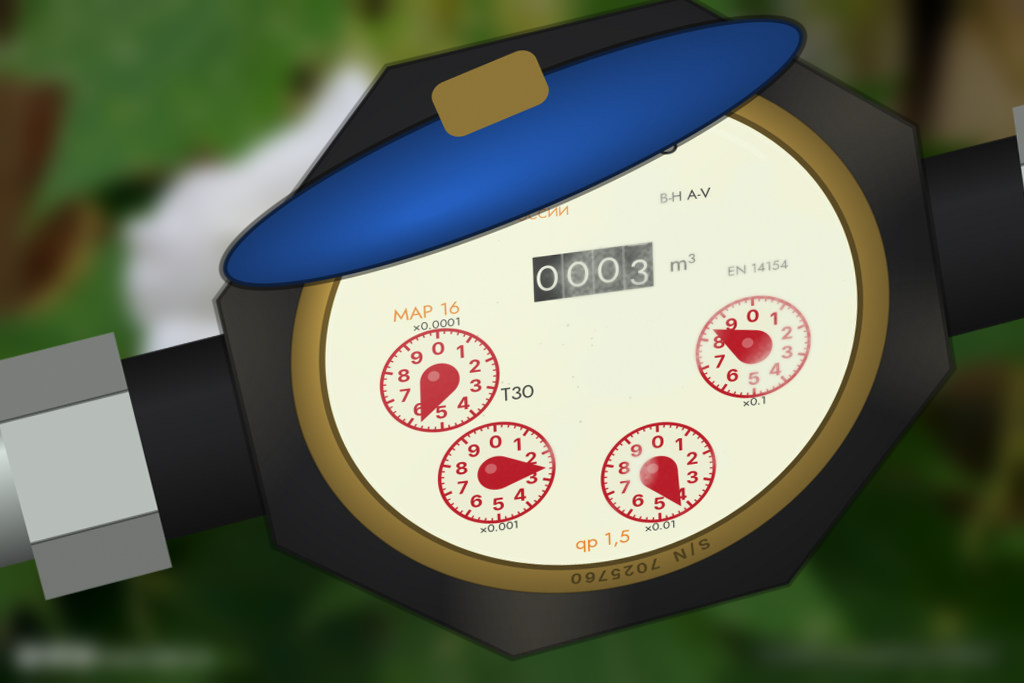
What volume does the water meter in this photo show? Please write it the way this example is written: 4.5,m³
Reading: 2.8425,m³
